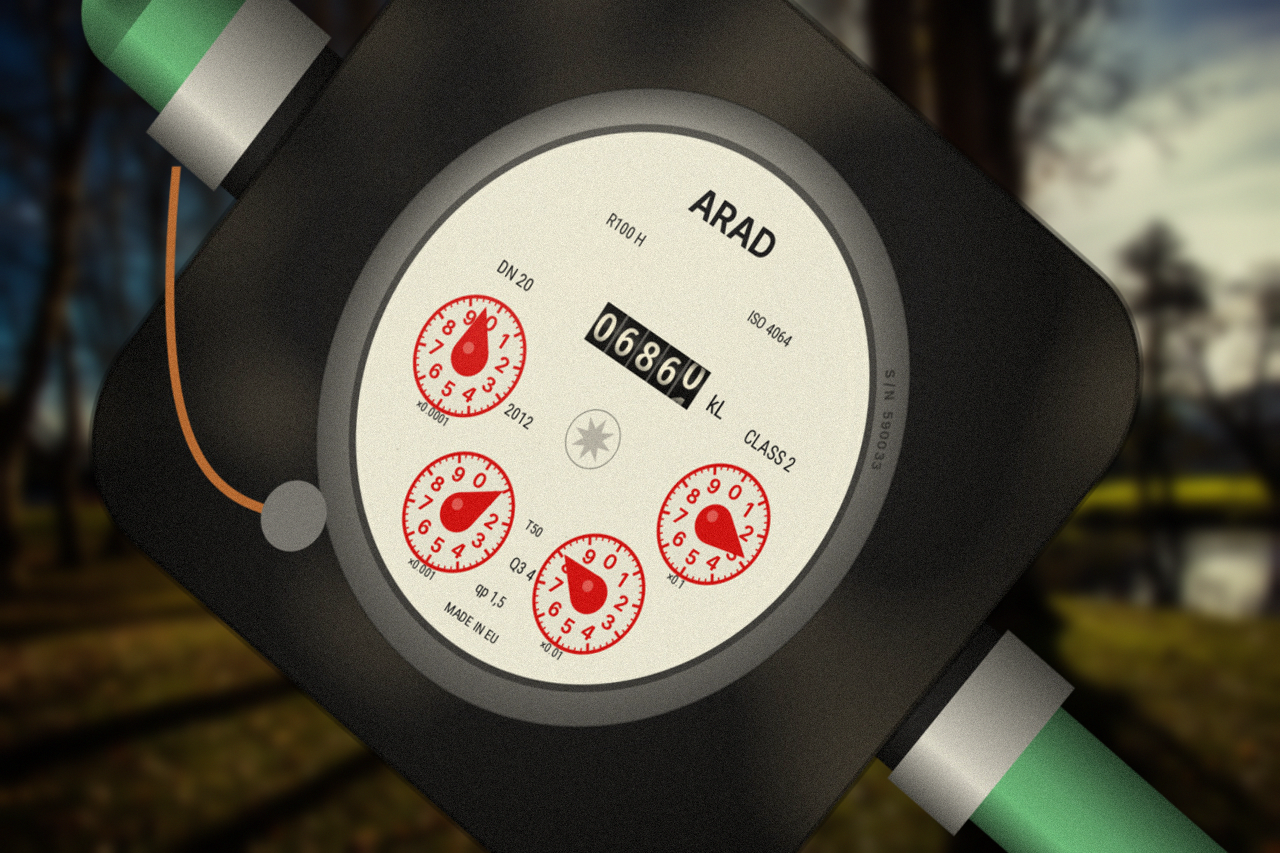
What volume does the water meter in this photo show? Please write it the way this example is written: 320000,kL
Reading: 6860.2809,kL
